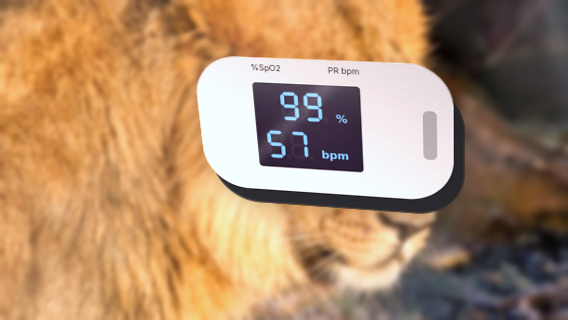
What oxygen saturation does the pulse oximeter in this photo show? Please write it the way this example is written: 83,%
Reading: 99,%
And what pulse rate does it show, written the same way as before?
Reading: 57,bpm
